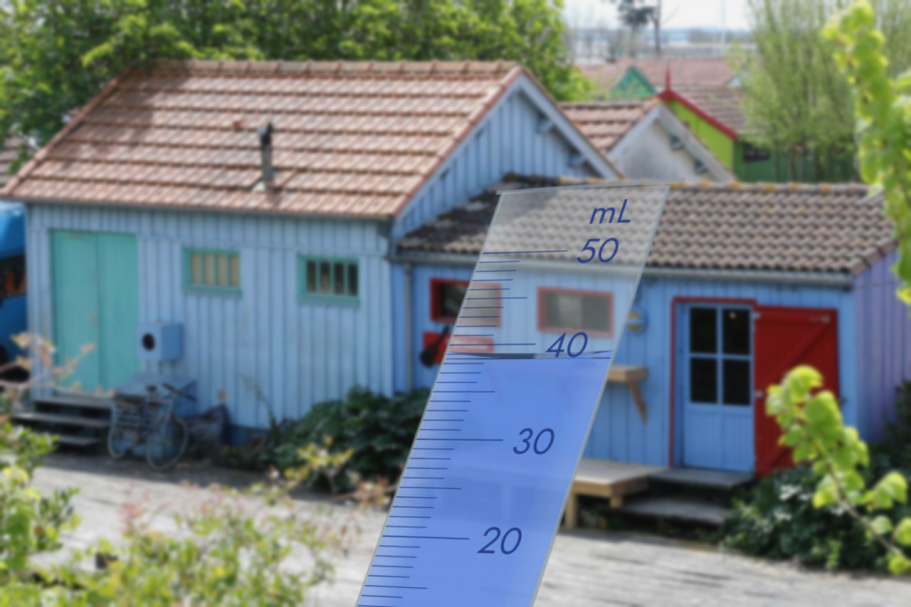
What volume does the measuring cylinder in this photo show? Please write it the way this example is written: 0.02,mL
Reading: 38.5,mL
